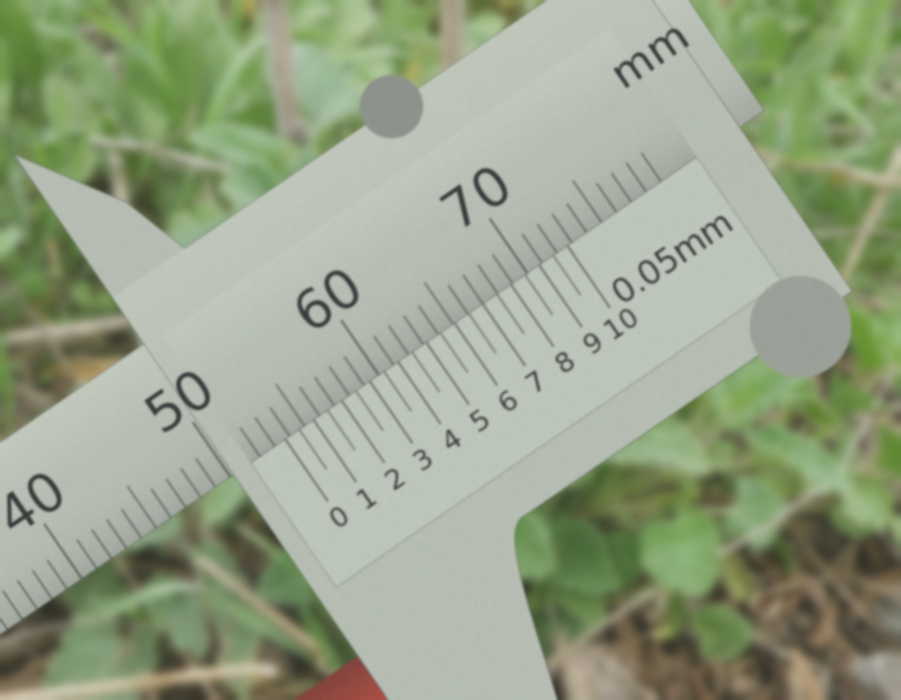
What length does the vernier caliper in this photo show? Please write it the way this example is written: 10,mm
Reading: 53.7,mm
